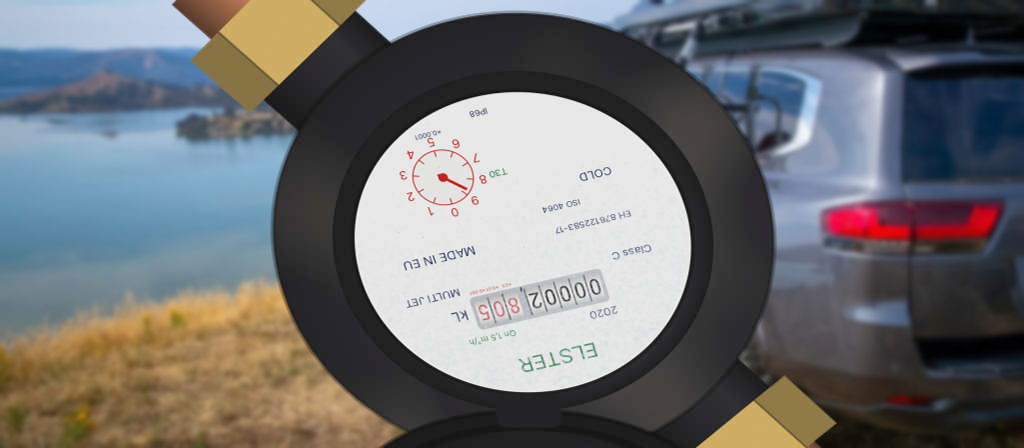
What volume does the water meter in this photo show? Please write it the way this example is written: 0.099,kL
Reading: 2.8058,kL
